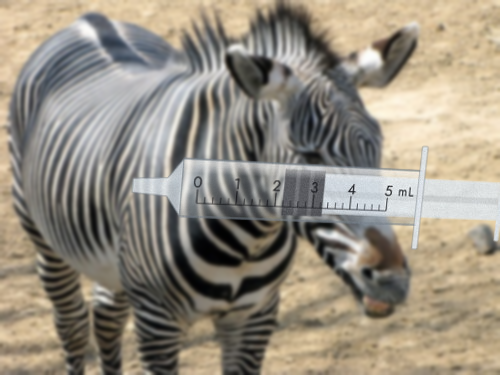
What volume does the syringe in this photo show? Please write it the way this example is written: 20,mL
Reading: 2.2,mL
